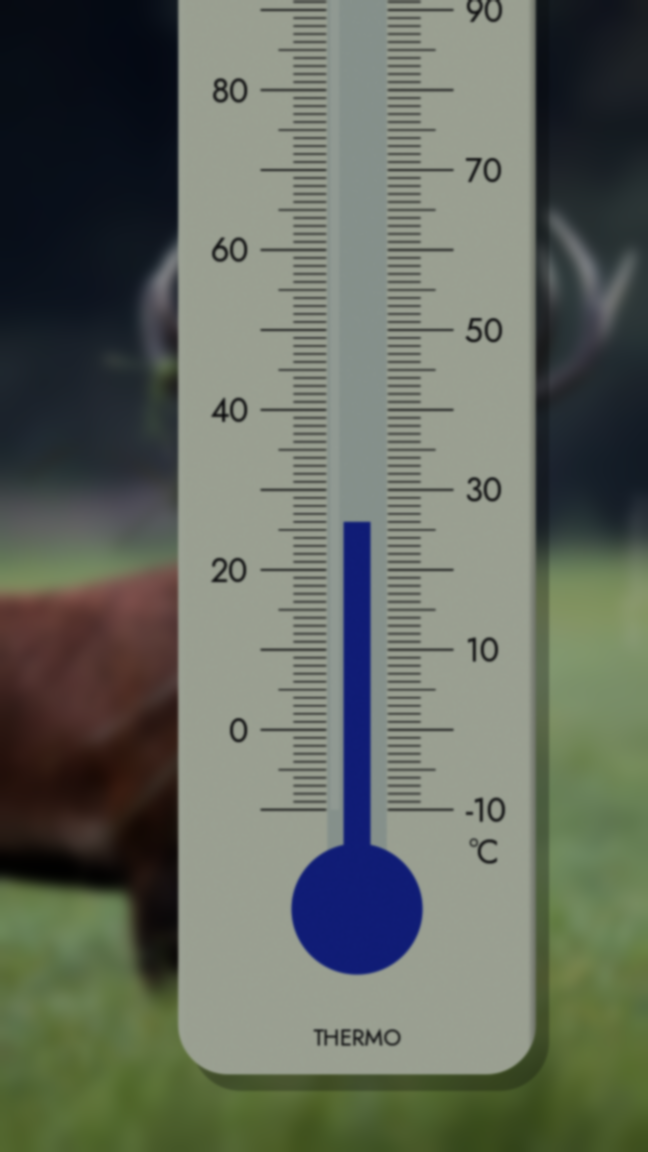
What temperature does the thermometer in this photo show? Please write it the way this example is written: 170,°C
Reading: 26,°C
